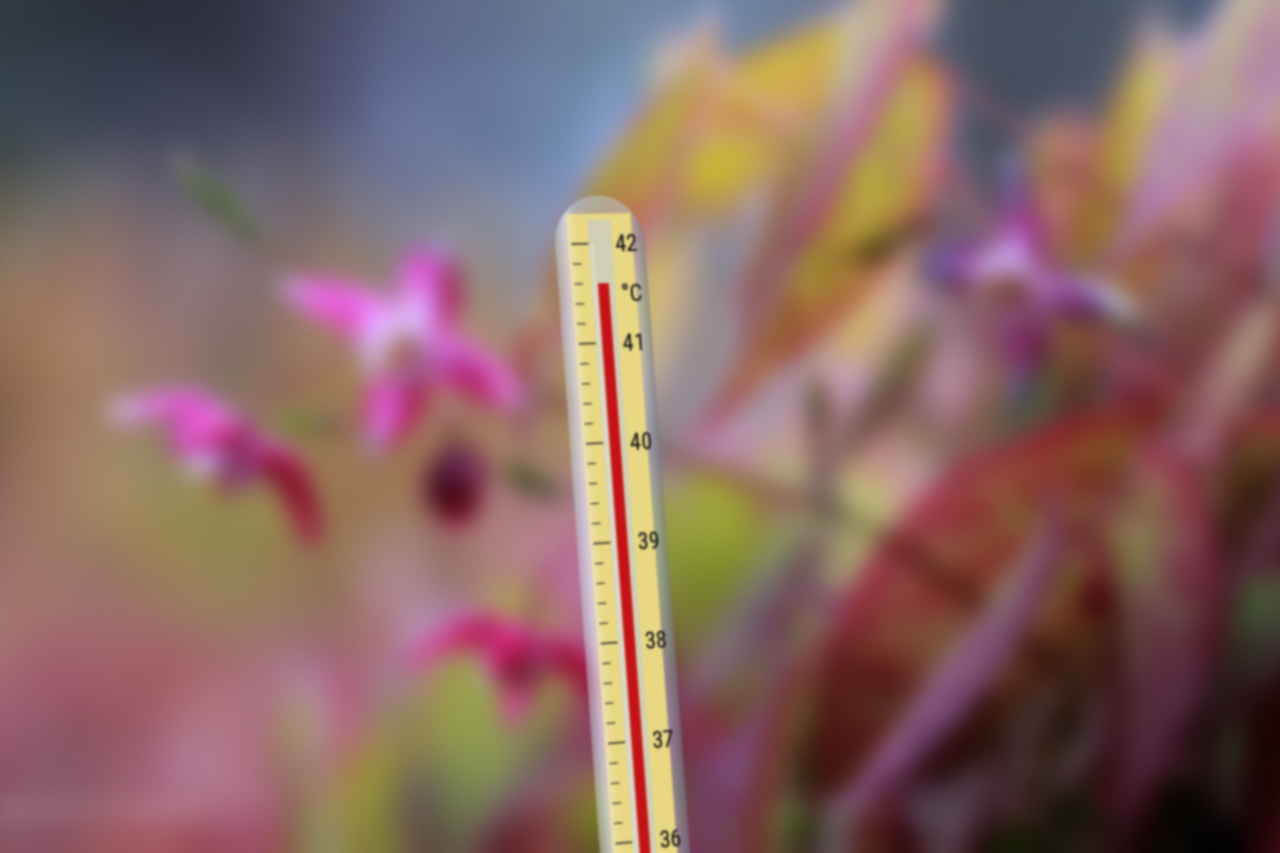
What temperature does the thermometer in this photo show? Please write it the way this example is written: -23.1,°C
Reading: 41.6,°C
